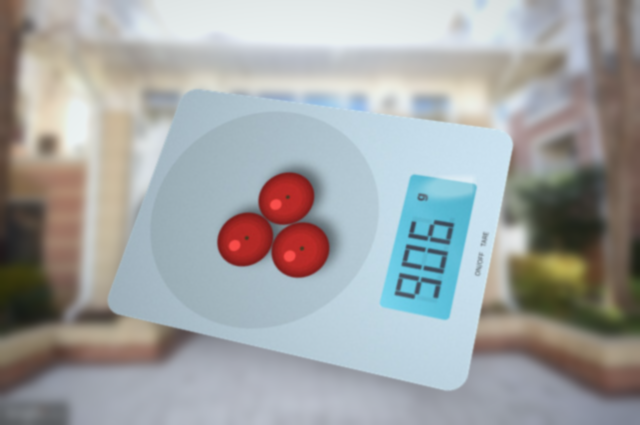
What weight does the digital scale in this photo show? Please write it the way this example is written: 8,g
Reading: 906,g
